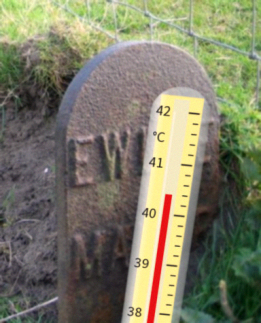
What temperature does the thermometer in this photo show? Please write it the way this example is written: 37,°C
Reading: 40.4,°C
